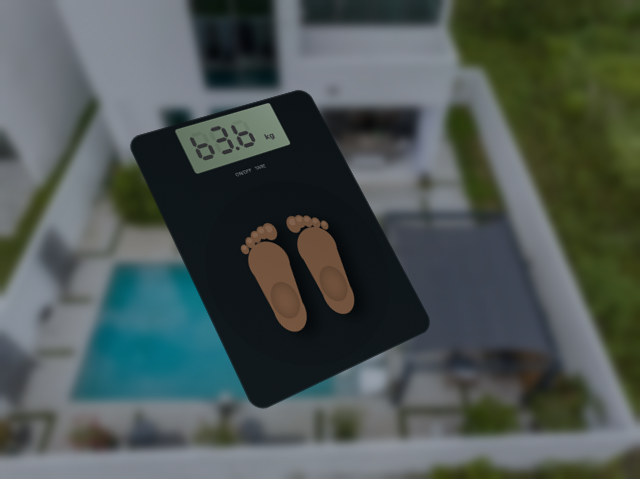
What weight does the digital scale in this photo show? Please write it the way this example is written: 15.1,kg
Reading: 63.6,kg
